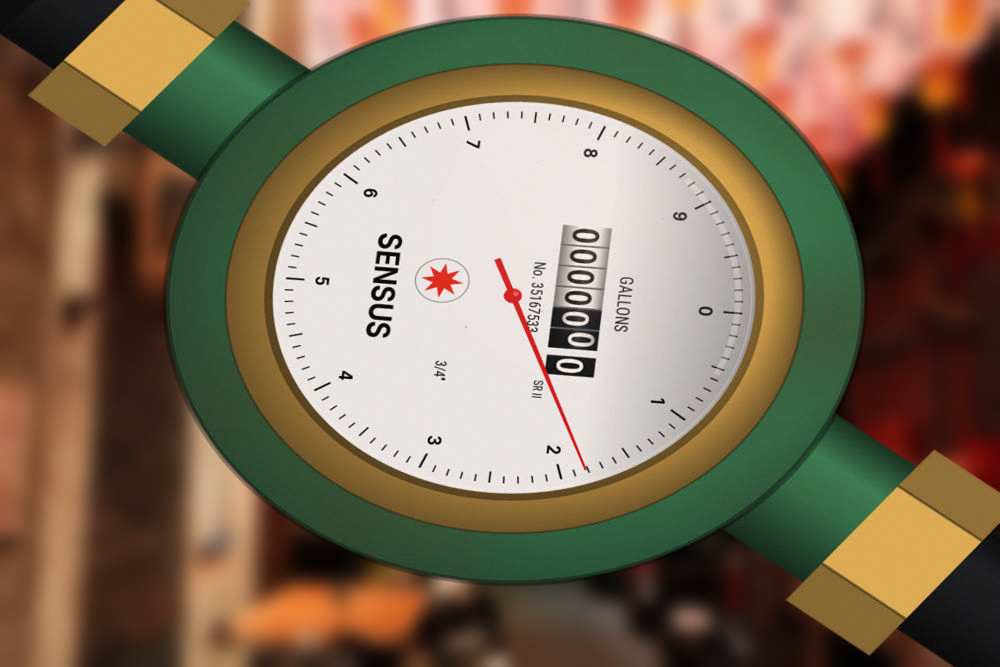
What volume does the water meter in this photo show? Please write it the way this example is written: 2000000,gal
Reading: 1.8,gal
